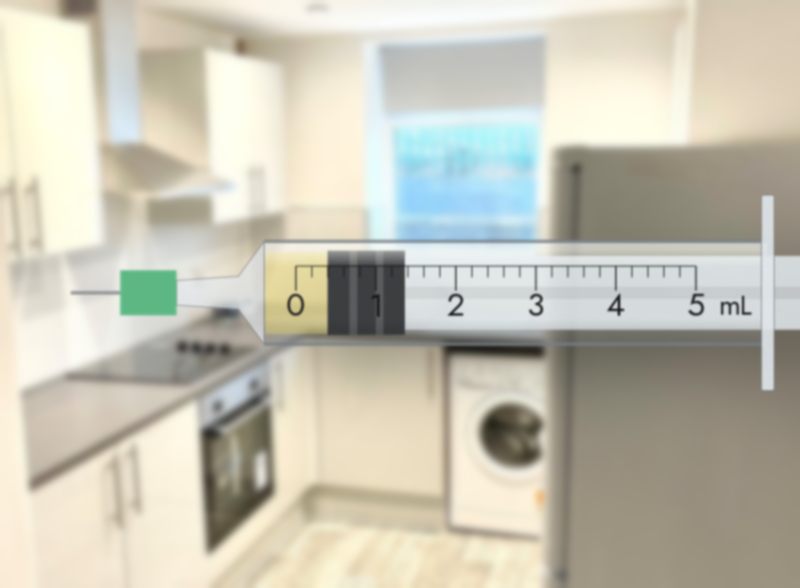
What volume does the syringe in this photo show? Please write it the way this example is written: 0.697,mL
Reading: 0.4,mL
